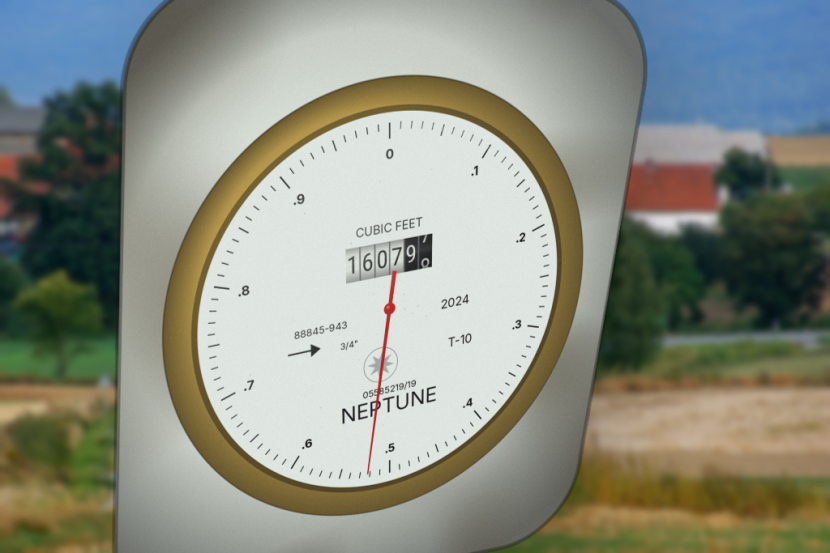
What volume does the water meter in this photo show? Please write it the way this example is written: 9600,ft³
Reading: 160797.52,ft³
